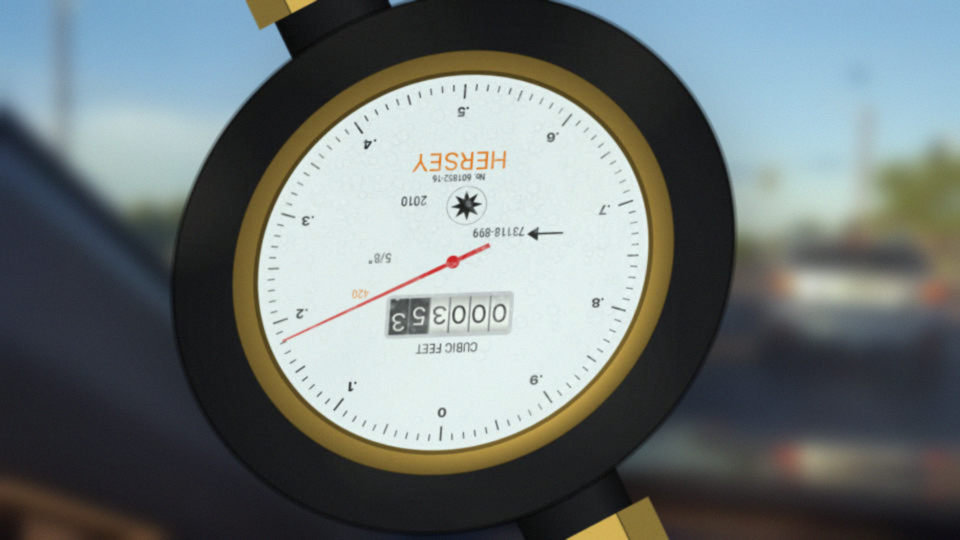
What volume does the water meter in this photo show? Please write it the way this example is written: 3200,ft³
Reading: 353.18,ft³
